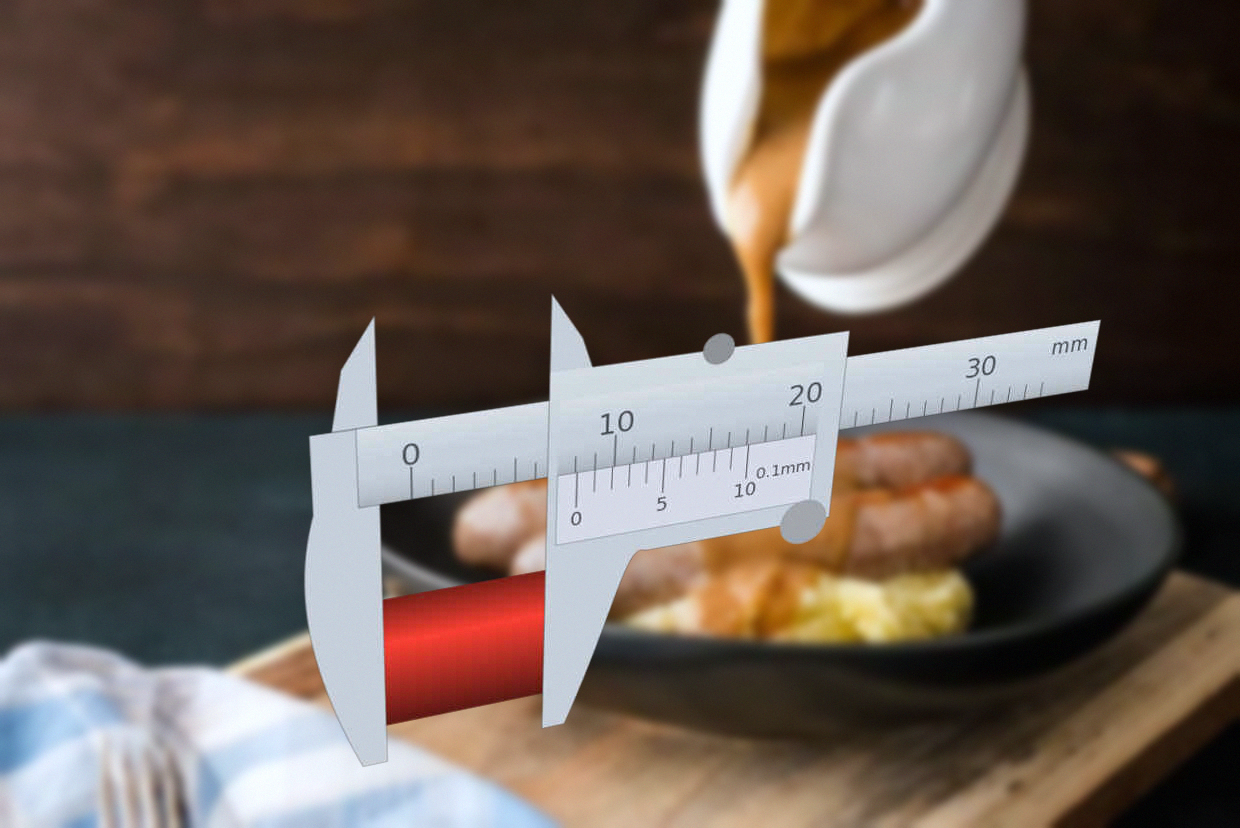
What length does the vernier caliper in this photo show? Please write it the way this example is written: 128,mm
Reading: 8.1,mm
